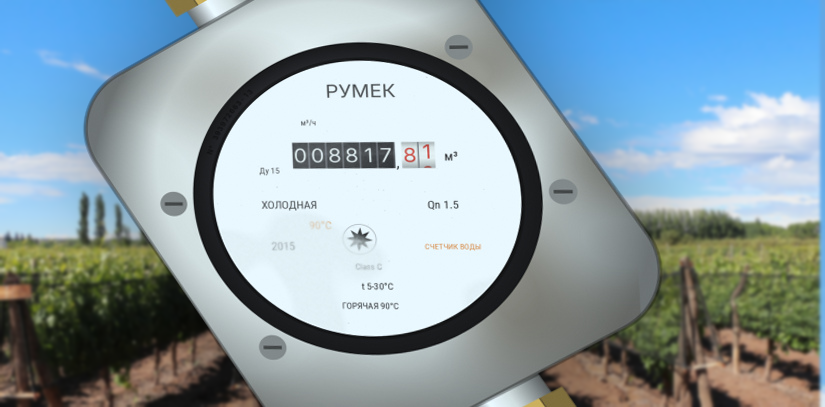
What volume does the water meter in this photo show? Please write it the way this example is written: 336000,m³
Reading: 8817.81,m³
